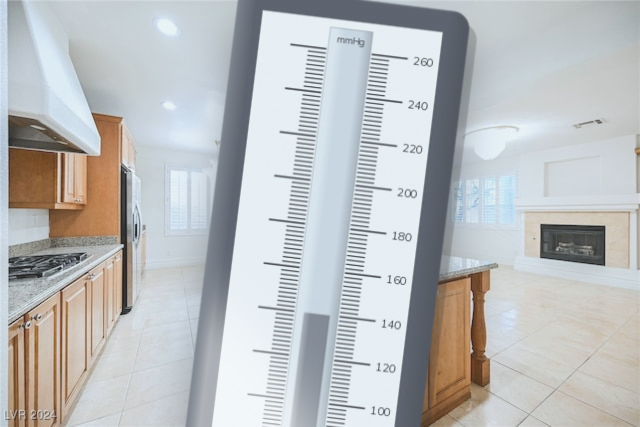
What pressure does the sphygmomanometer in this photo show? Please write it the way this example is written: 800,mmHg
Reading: 140,mmHg
